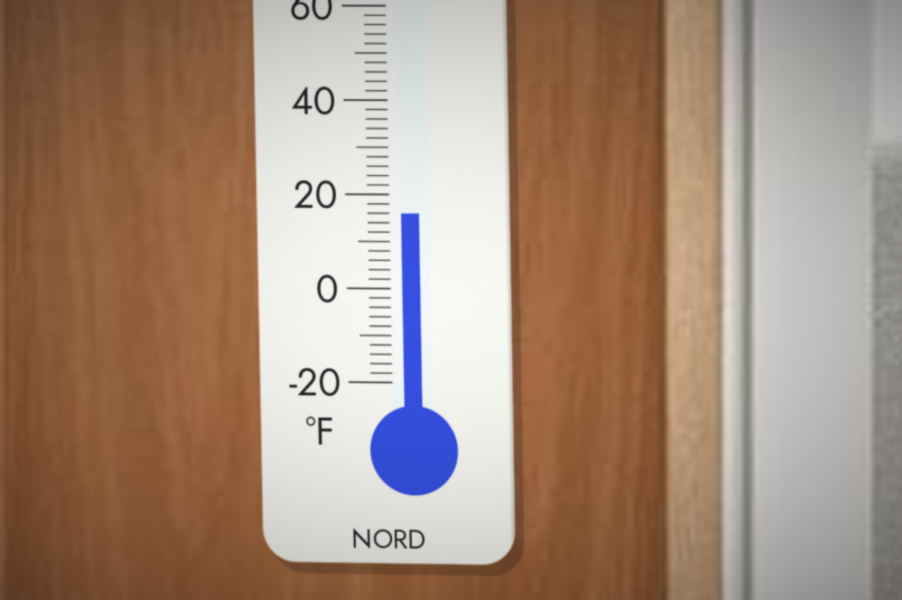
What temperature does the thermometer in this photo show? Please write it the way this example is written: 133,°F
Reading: 16,°F
